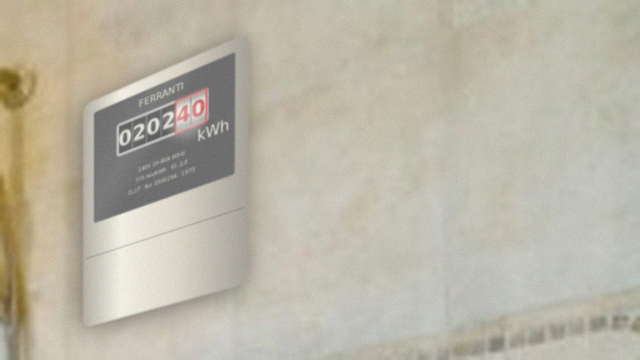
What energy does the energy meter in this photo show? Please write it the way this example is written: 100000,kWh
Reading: 202.40,kWh
